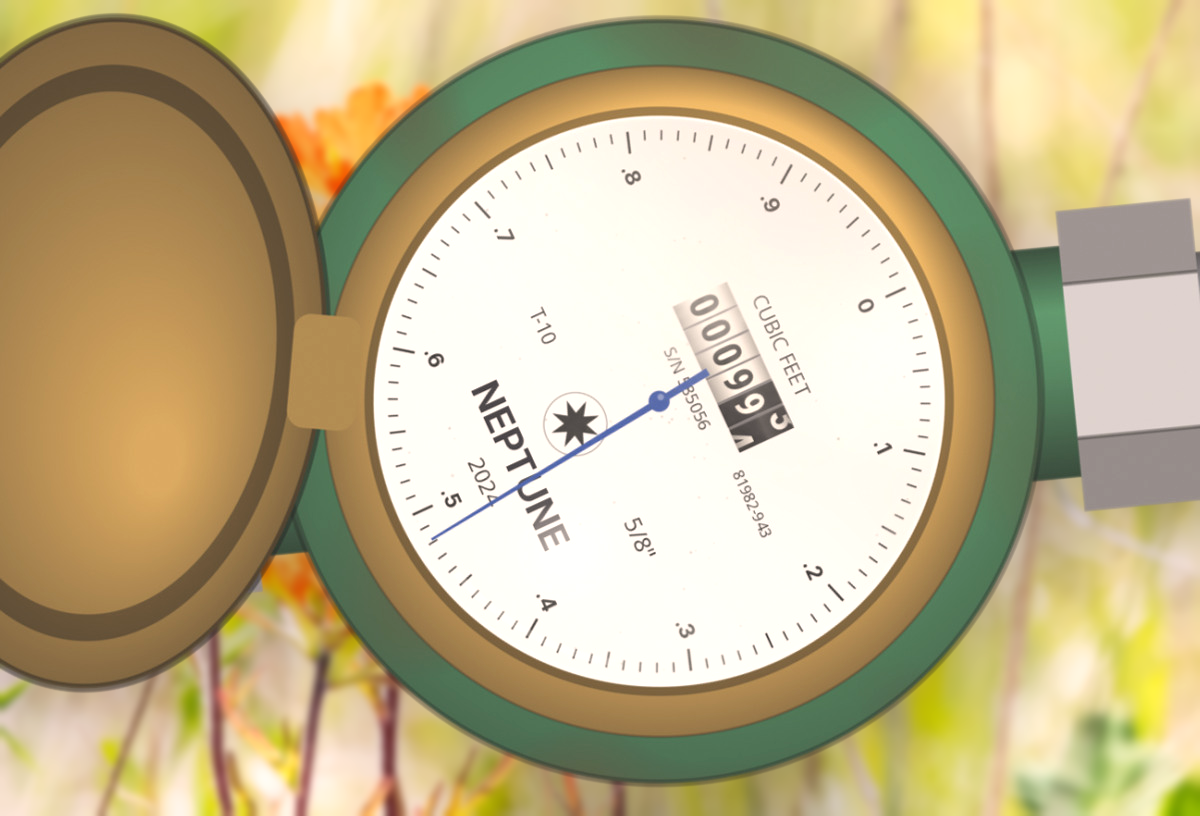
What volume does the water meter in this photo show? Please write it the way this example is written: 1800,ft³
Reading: 993.48,ft³
